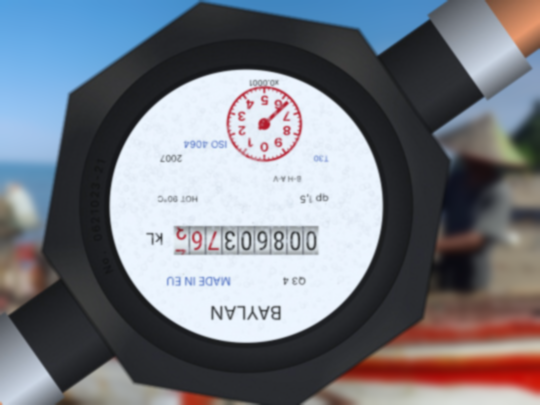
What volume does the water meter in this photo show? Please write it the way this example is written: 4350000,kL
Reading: 8603.7626,kL
